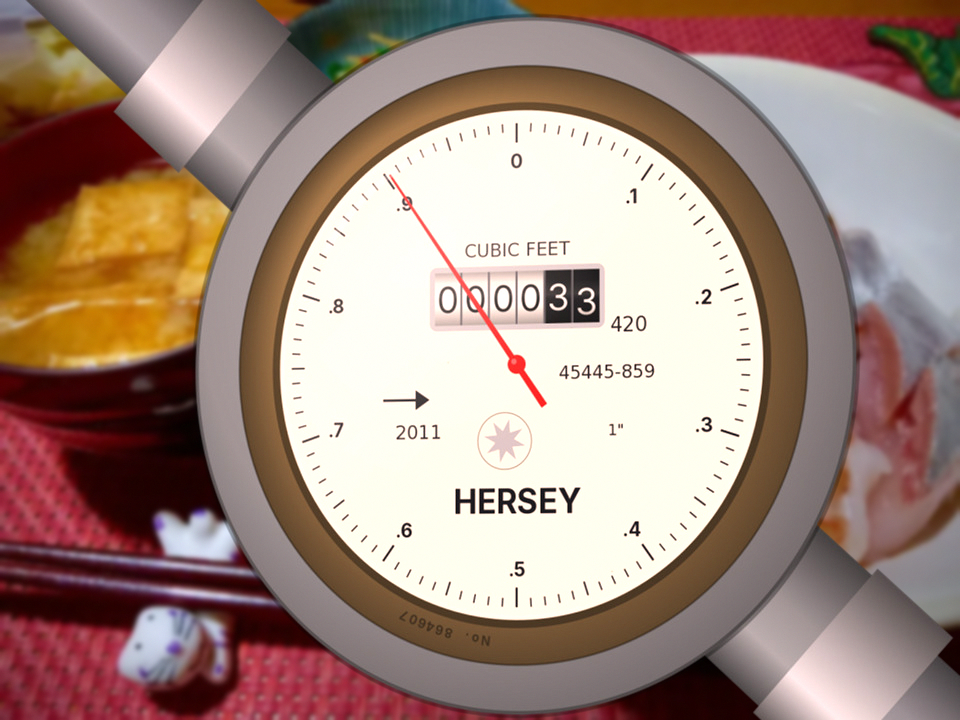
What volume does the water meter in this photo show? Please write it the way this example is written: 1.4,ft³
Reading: 32.90,ft³
